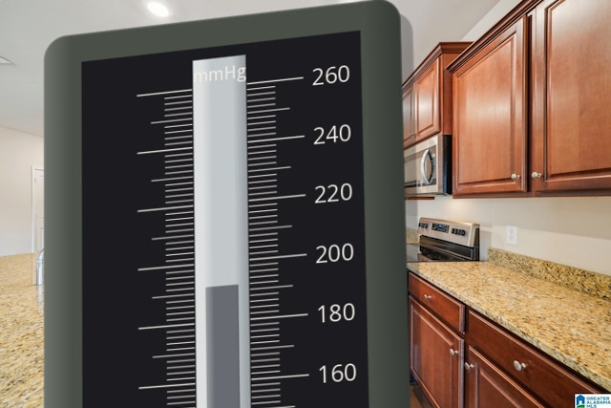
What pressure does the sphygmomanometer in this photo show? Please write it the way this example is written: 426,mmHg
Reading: 192,mmHg
